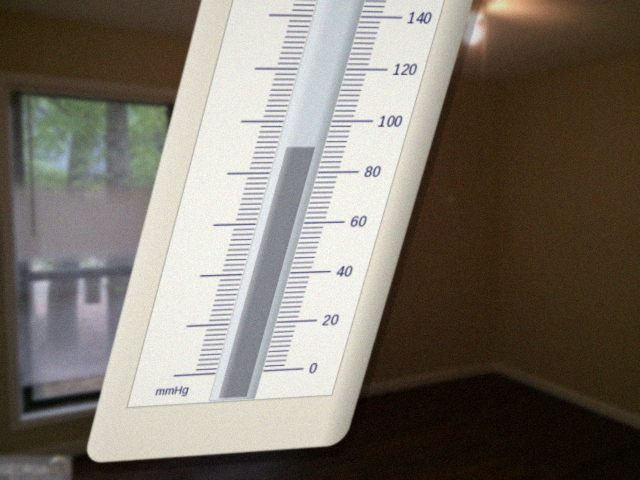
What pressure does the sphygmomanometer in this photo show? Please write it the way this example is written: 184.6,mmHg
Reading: 90,mmHg
